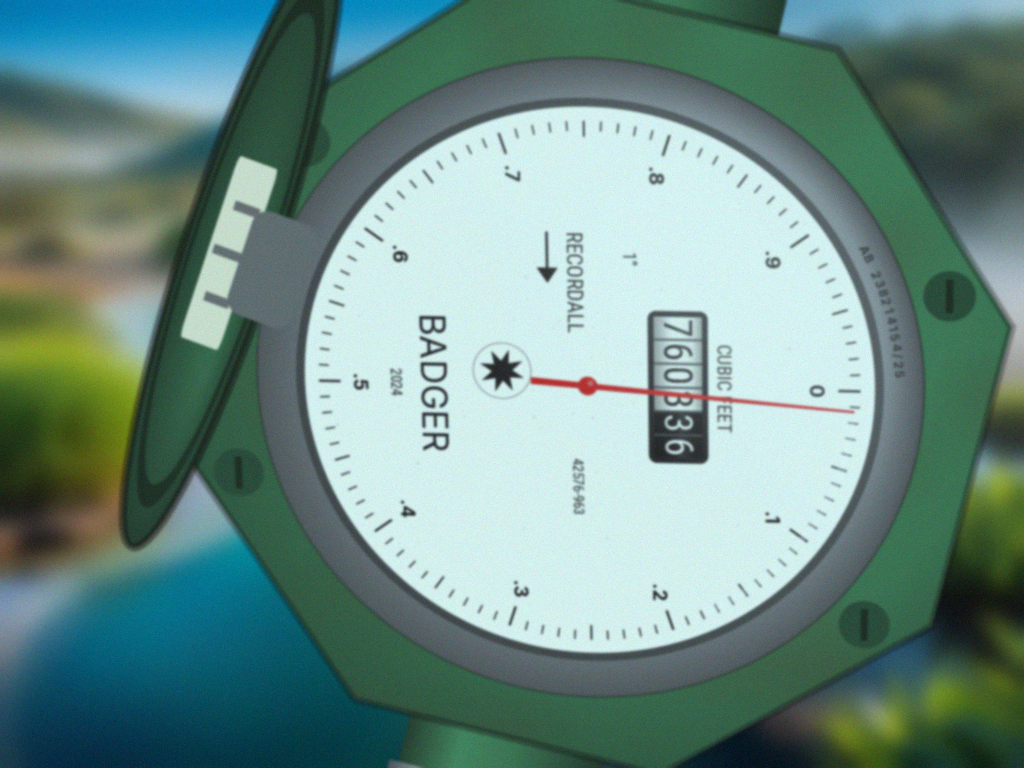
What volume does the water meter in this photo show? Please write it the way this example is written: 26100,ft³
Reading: 760336.01,ft³
